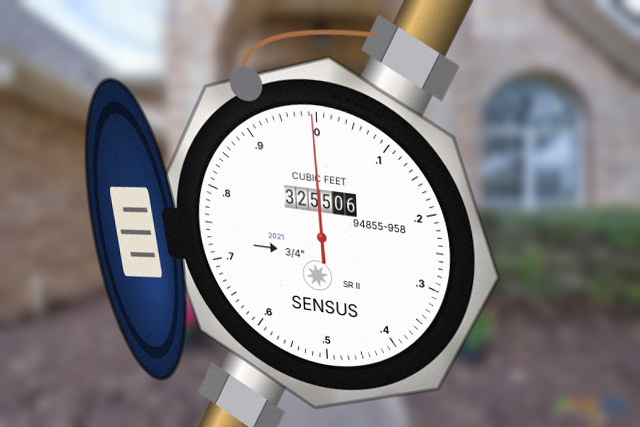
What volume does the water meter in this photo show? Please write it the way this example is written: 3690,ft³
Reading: 325505.99,ft³
